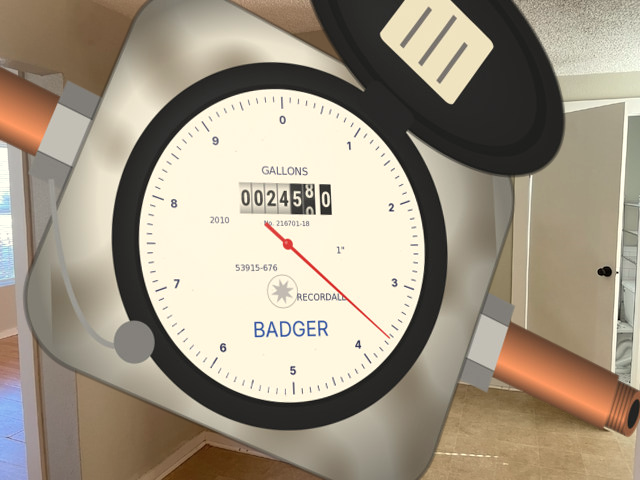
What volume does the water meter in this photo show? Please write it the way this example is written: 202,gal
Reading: 24583.6,gal
